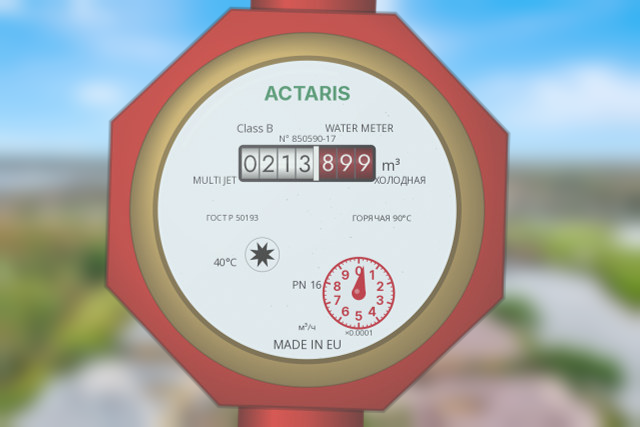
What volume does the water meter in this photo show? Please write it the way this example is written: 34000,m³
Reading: 213.8990,m³
